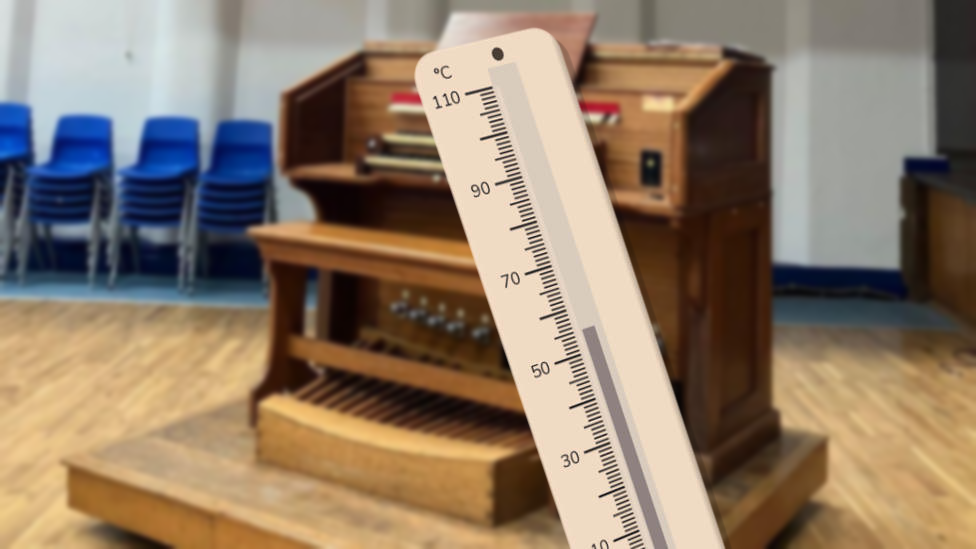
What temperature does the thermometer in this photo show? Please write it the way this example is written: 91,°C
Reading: 55,°C
